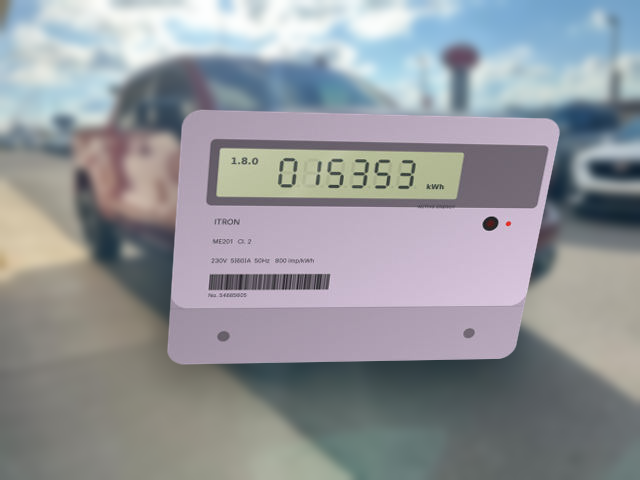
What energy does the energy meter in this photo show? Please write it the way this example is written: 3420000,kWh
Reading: 15353,kWh
